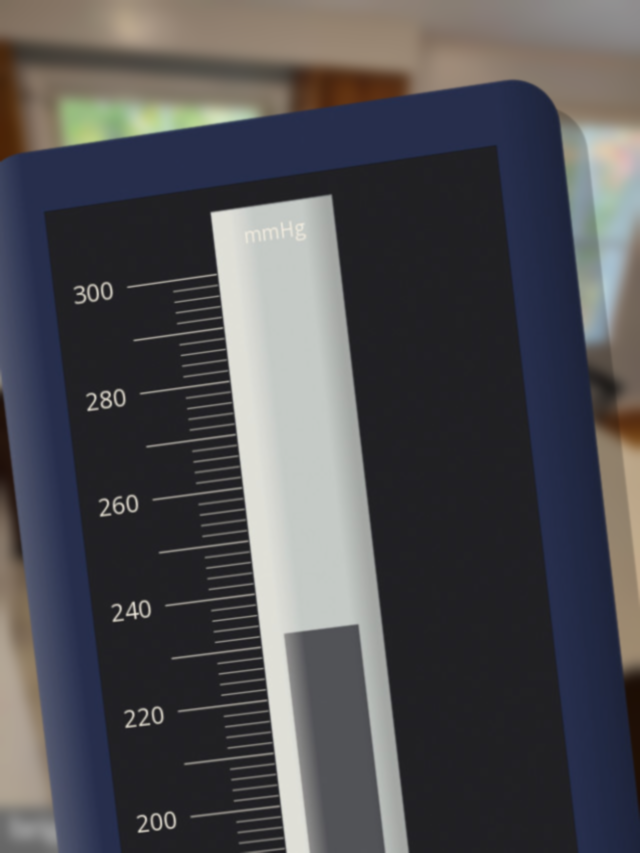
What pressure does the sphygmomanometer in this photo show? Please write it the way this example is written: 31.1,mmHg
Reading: 232,mmHg
